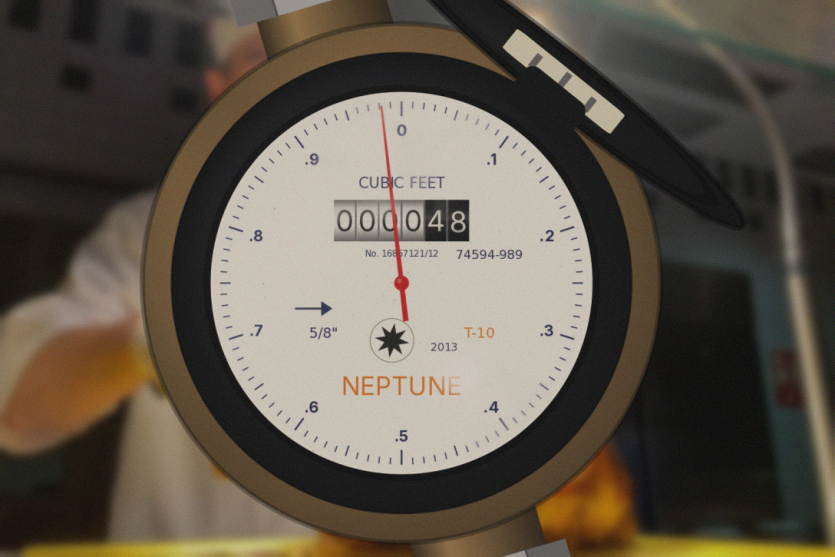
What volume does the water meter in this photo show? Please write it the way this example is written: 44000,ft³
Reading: 47.98,ft³
